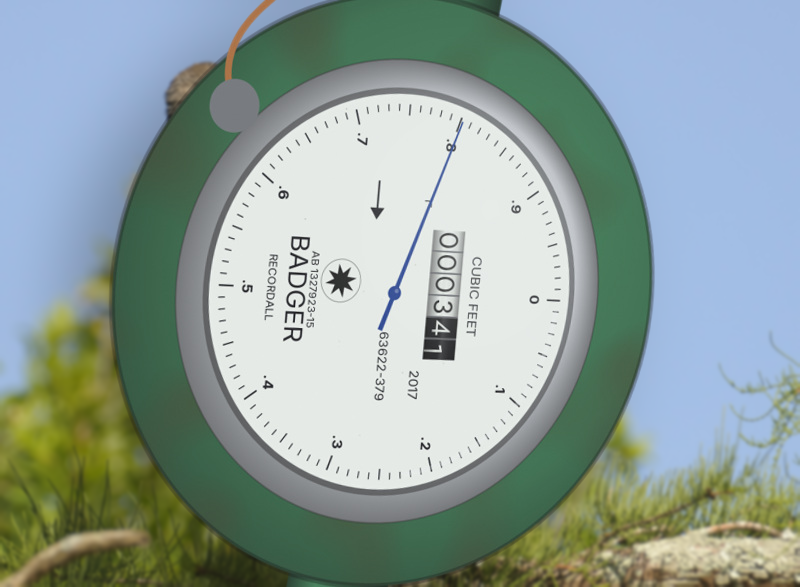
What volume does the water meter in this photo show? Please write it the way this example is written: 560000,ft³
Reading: 340.80,ft³
